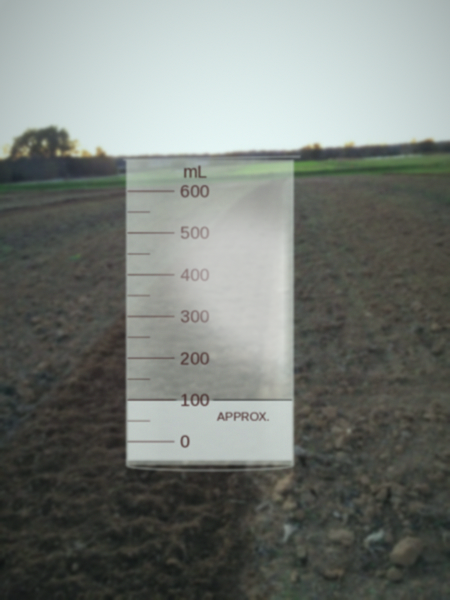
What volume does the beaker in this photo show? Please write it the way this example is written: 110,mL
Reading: 100,mL
